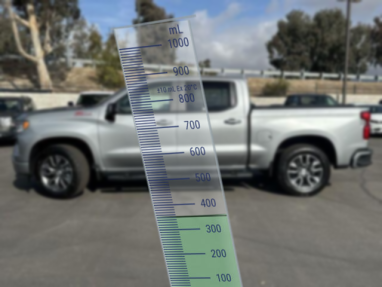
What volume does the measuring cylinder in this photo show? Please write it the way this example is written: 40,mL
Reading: 350,mL
